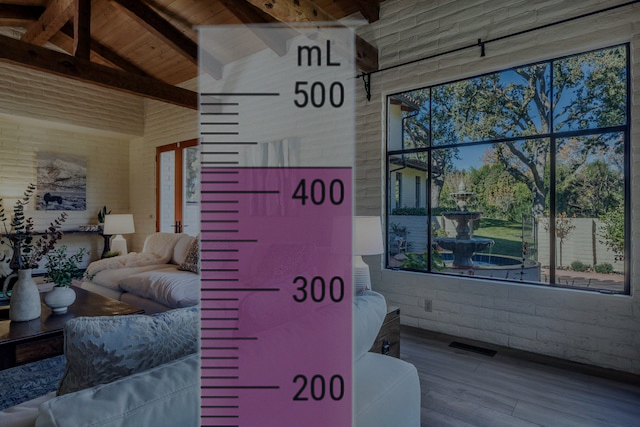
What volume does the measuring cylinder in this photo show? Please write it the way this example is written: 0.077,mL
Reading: 425,mL
